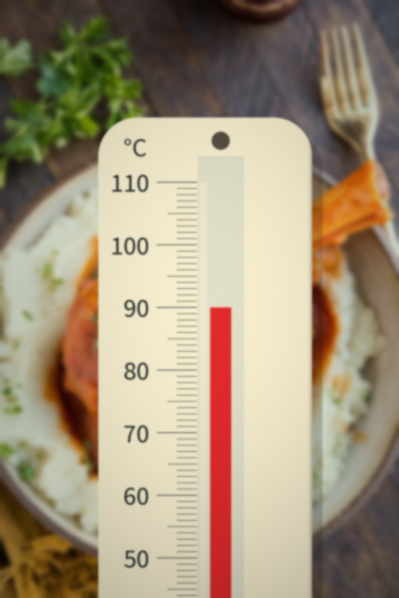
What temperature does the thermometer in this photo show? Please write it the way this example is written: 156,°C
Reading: 90,°C
